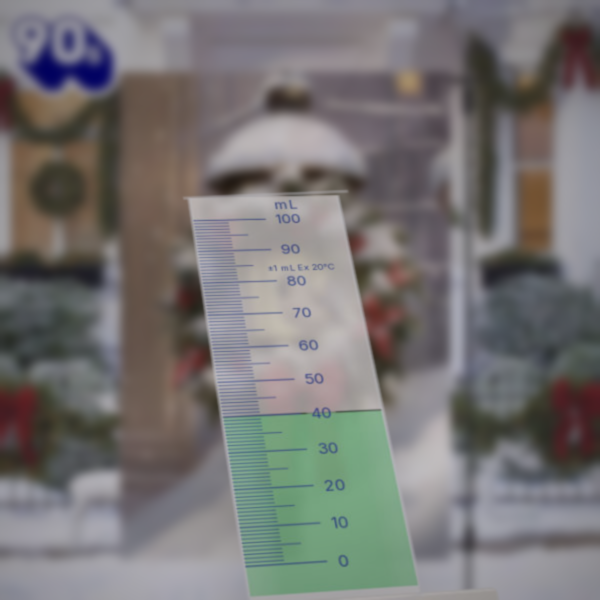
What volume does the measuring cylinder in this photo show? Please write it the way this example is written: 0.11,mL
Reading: 40,mL
